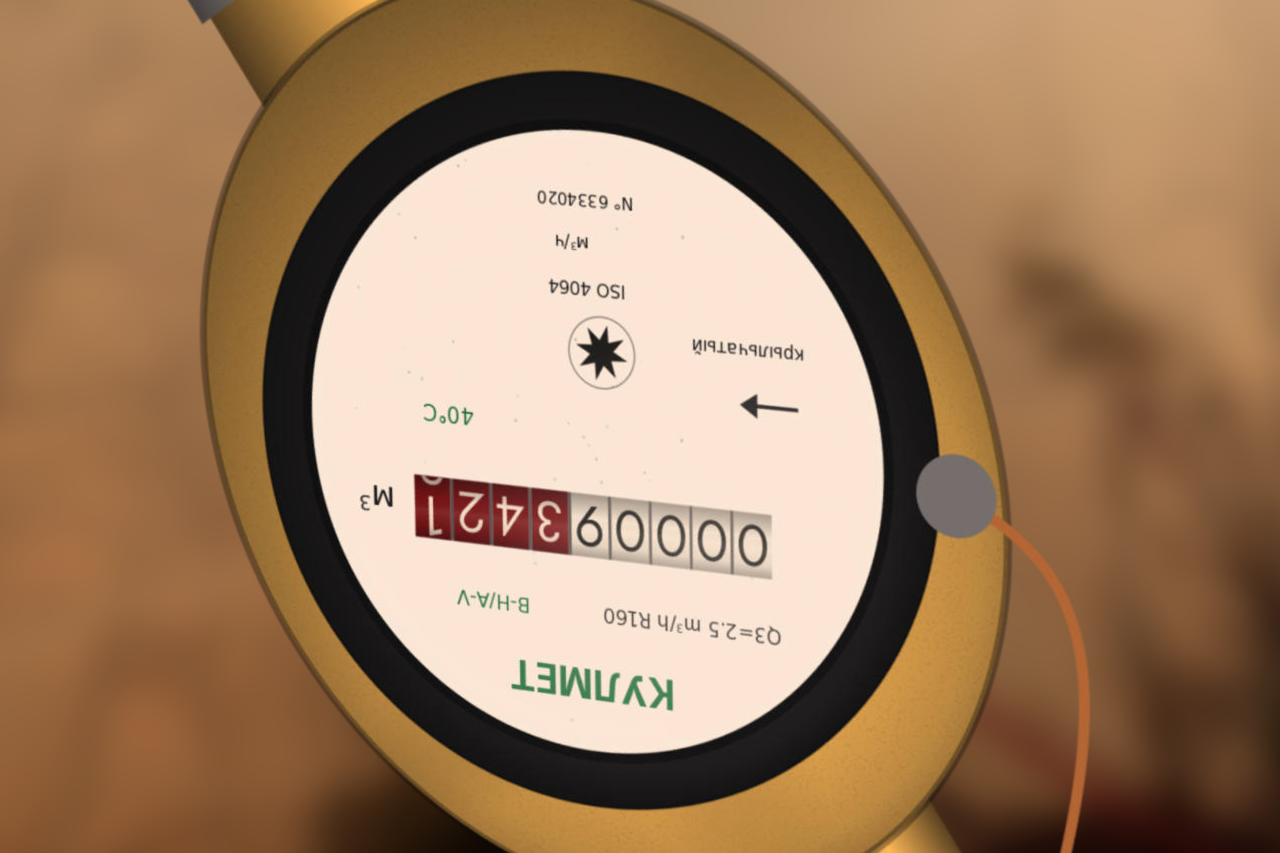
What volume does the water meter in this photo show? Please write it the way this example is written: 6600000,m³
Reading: 9.3421,m³
